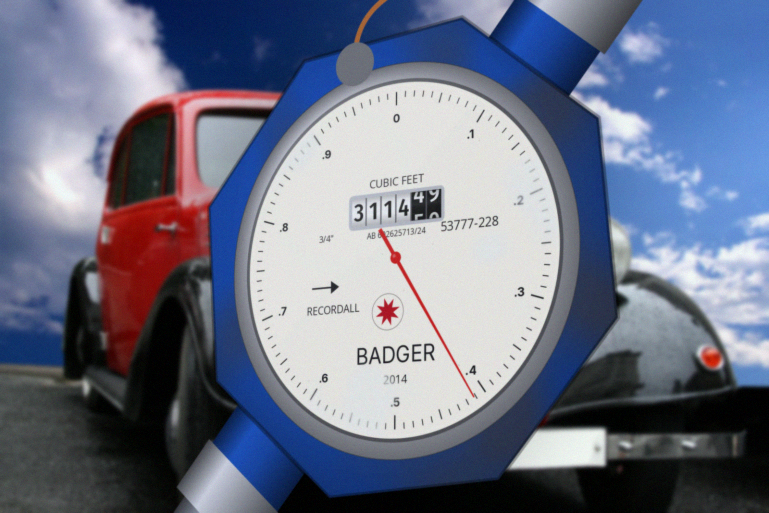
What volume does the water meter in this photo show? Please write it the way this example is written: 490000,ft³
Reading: 311449.41,ft³
